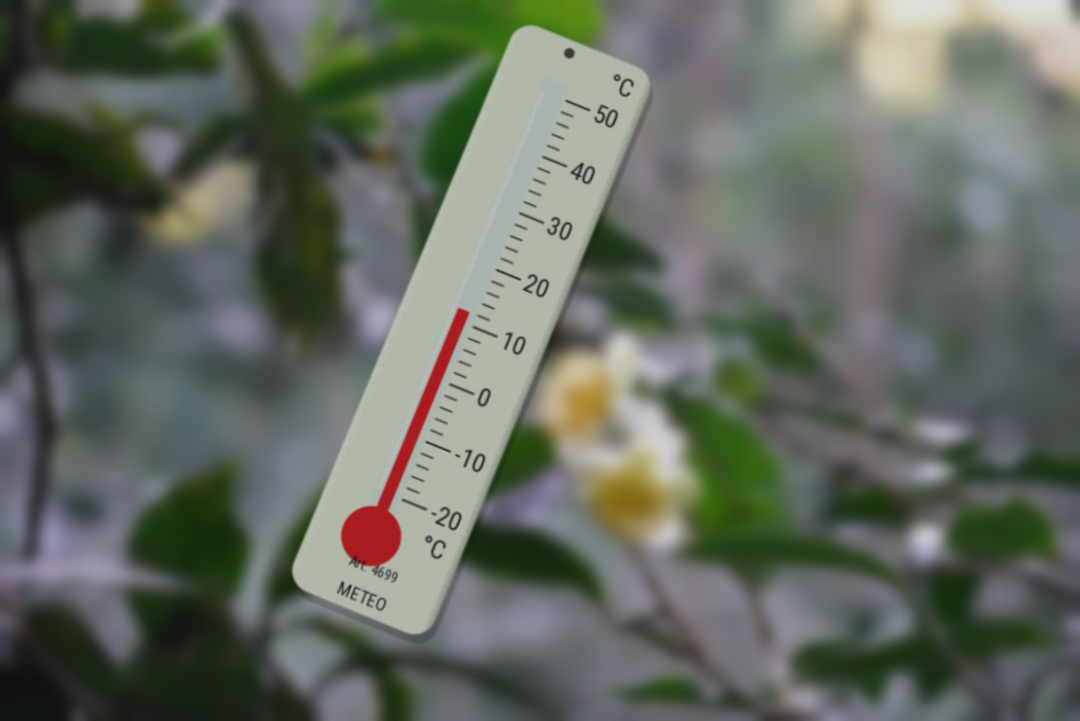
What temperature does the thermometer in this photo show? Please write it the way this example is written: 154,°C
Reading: 12,°C
